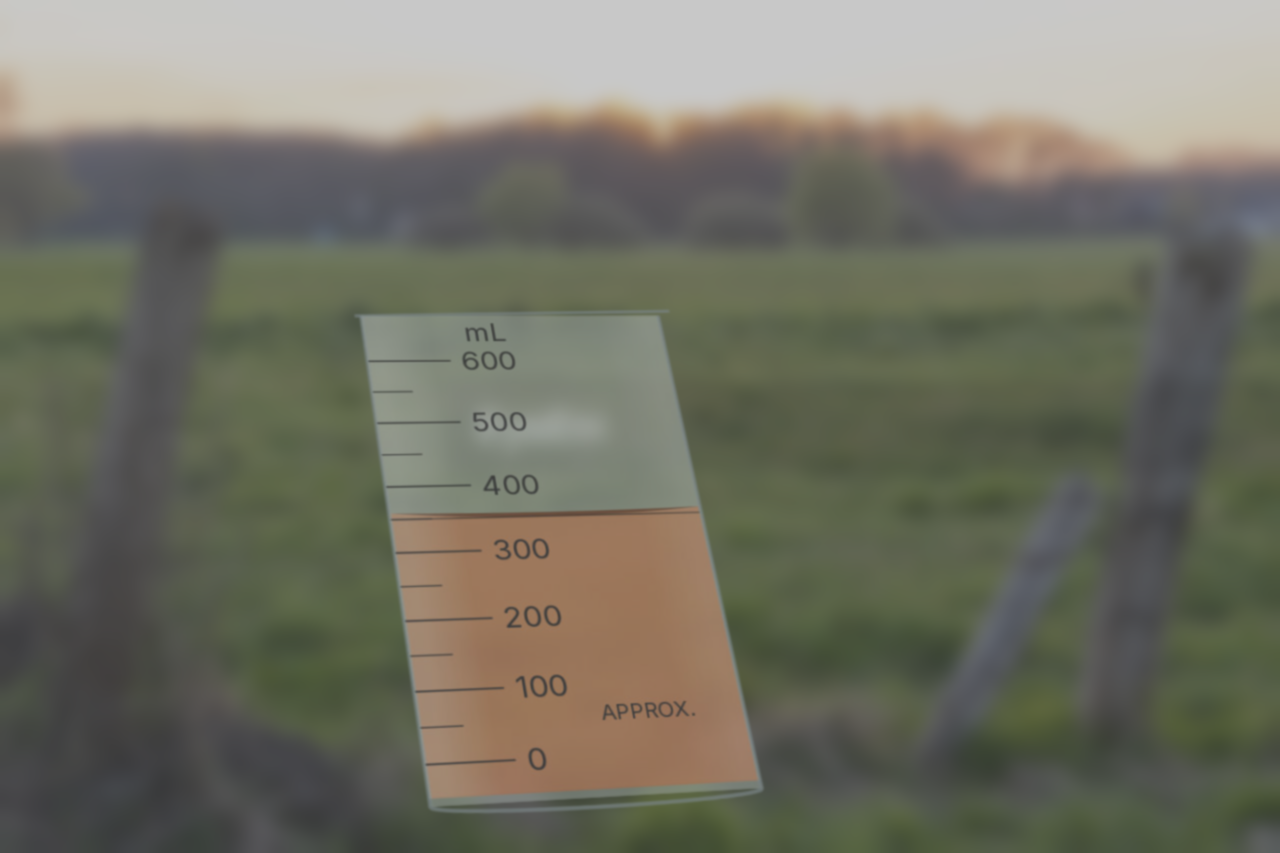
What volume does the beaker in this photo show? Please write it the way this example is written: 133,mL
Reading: 350,mL
